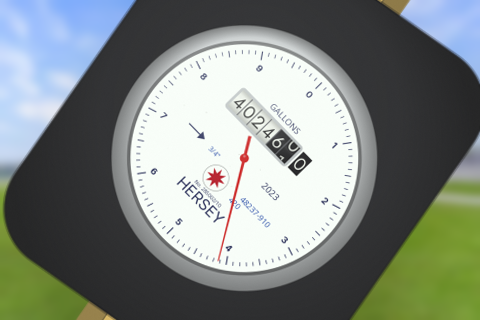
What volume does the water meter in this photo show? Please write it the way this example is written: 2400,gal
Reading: 4024604.1,gal
